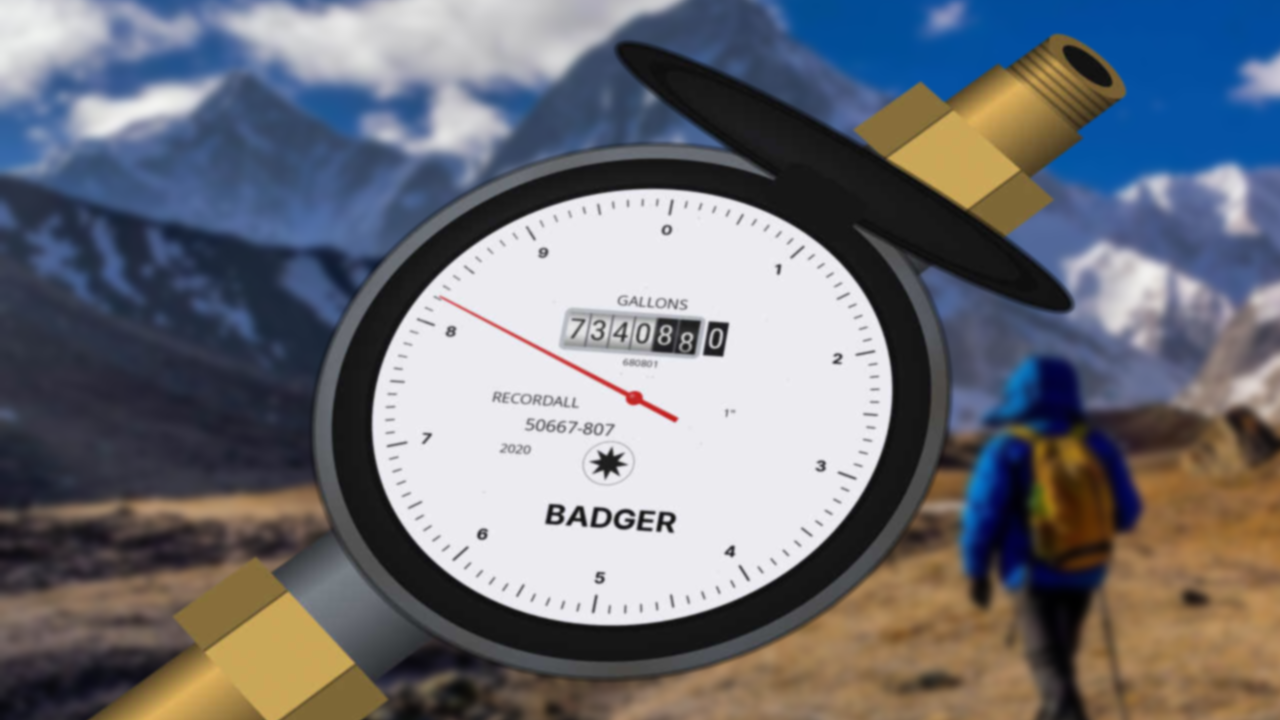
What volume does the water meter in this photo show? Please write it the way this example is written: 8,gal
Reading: 7340878.2,gal
